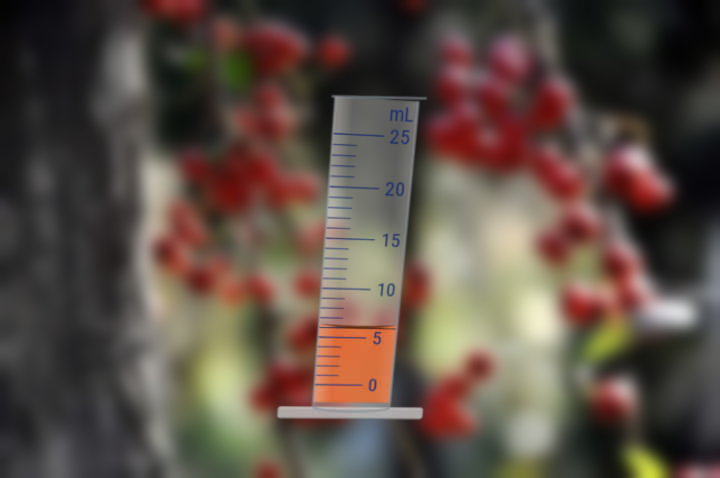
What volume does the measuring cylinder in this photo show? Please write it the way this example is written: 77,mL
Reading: 6,mL
